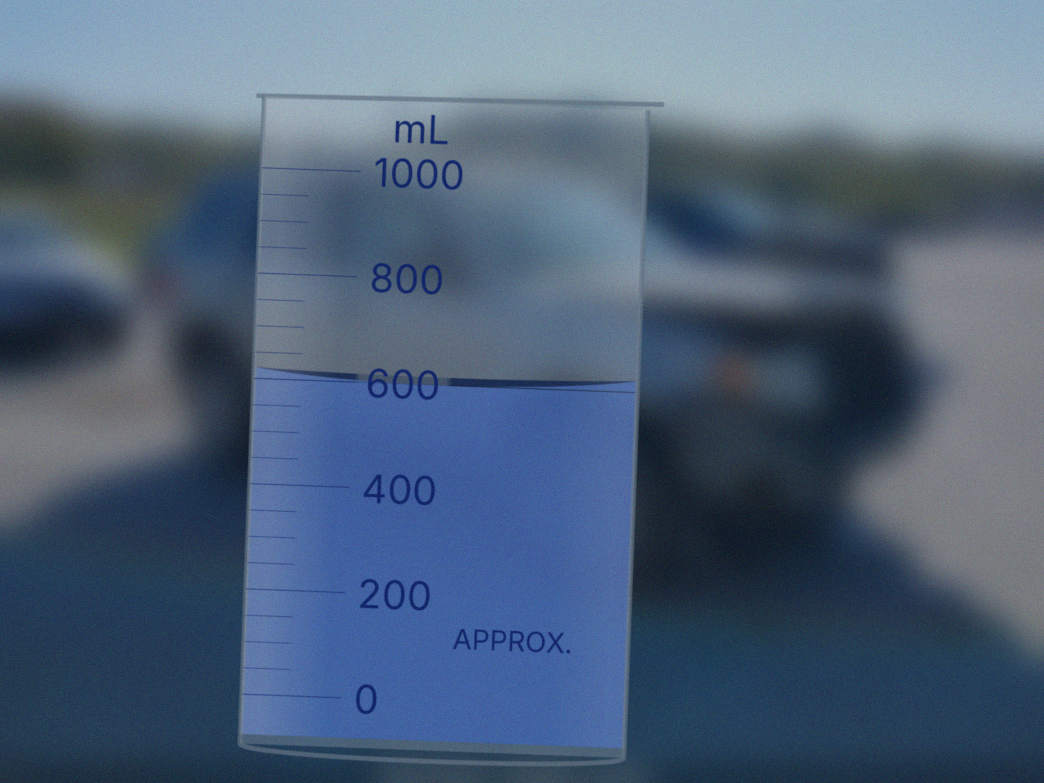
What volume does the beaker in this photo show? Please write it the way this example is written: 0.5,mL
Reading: 600,mL
